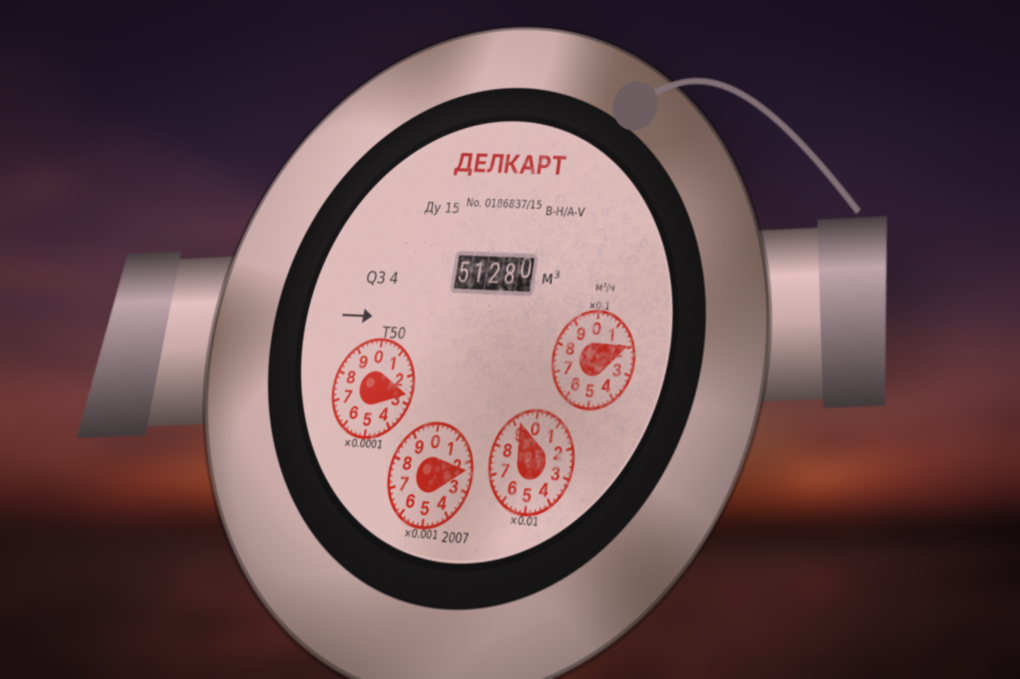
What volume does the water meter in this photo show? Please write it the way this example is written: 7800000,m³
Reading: 51280.1922,m³
